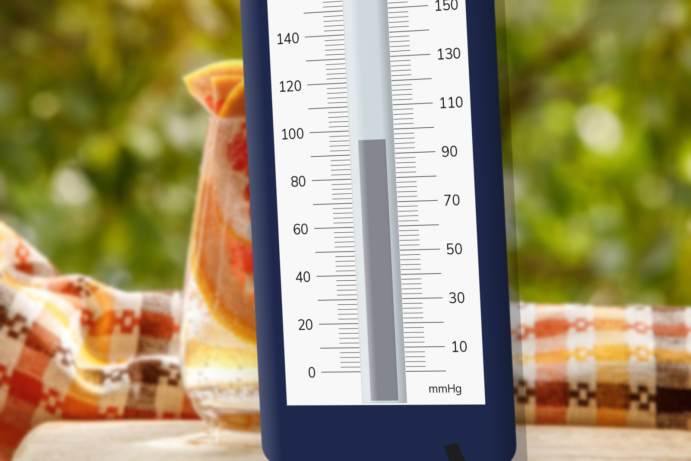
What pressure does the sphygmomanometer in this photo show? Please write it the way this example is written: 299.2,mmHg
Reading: 96,mmHg
